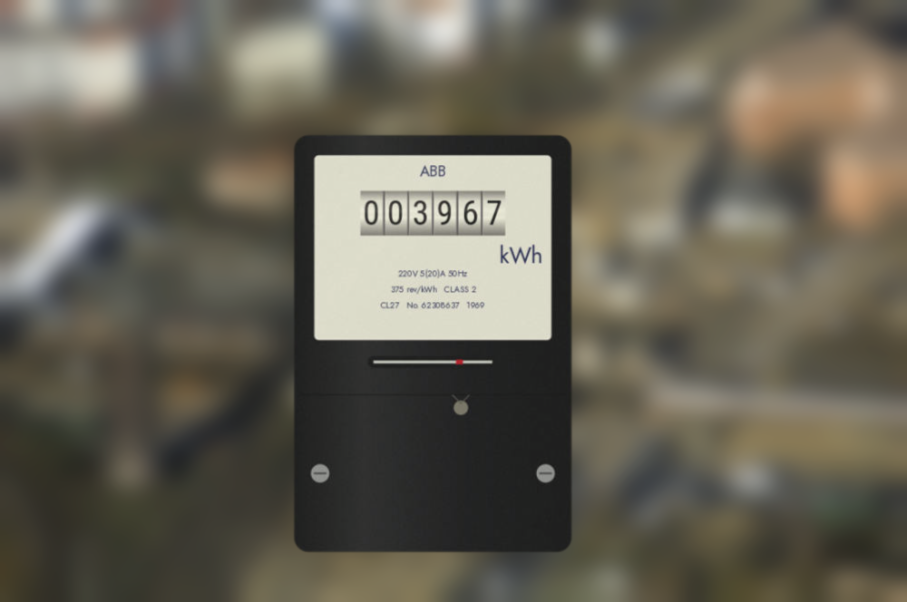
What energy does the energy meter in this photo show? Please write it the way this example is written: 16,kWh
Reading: 3967,kWh
